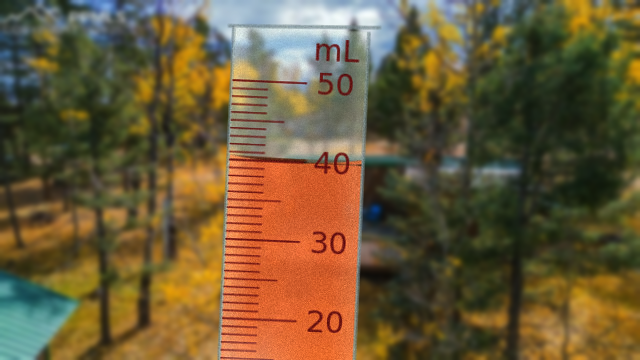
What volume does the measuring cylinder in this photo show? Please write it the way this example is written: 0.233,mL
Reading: 40,mL
